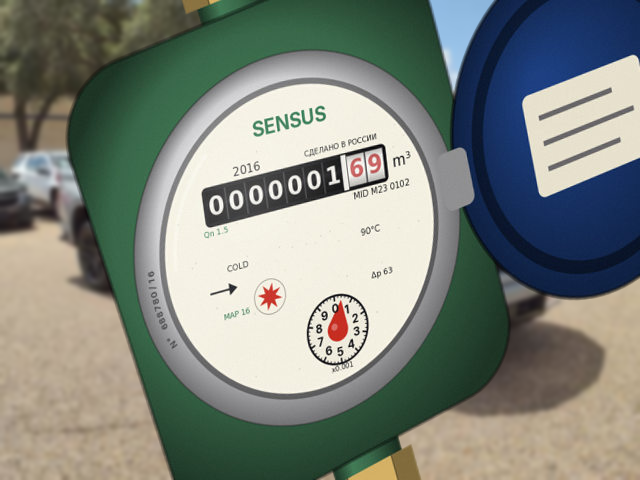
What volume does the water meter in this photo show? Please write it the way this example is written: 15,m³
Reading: 1.690,m³
